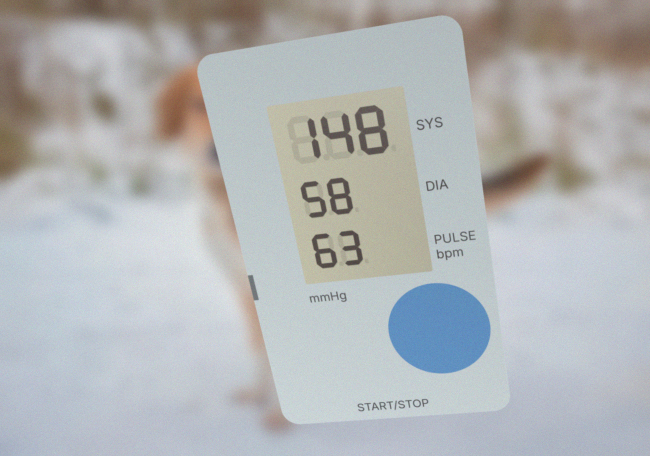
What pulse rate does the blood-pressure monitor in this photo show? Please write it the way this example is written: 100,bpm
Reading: 63,bpm
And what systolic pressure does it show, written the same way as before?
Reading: 148,mmHg
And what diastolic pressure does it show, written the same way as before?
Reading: 58,mmHg
